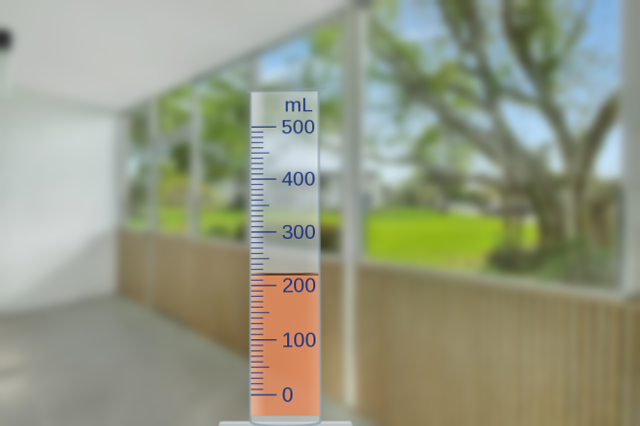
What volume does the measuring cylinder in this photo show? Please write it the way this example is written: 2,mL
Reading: 220,mL
